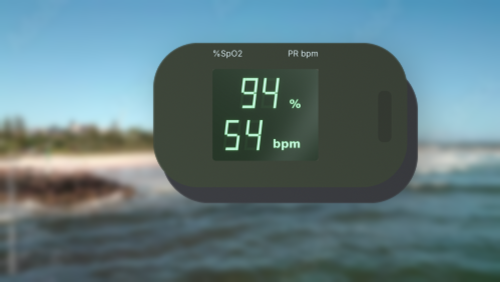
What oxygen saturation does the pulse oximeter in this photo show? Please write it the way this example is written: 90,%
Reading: 94,%
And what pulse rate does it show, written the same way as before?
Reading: 54,bpm
